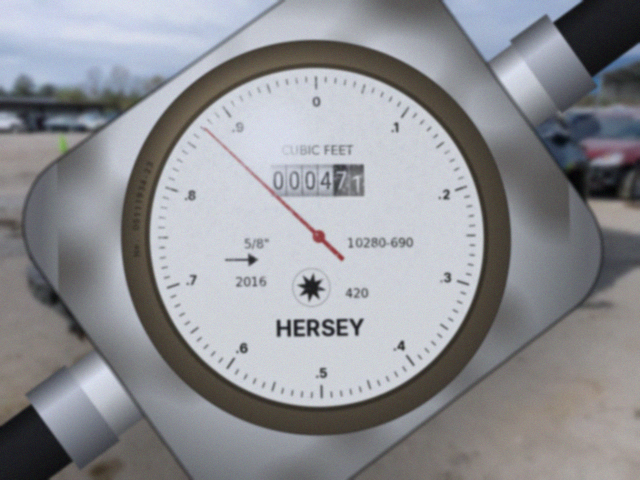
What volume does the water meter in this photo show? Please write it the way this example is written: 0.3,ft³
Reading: 470.87,ft³
